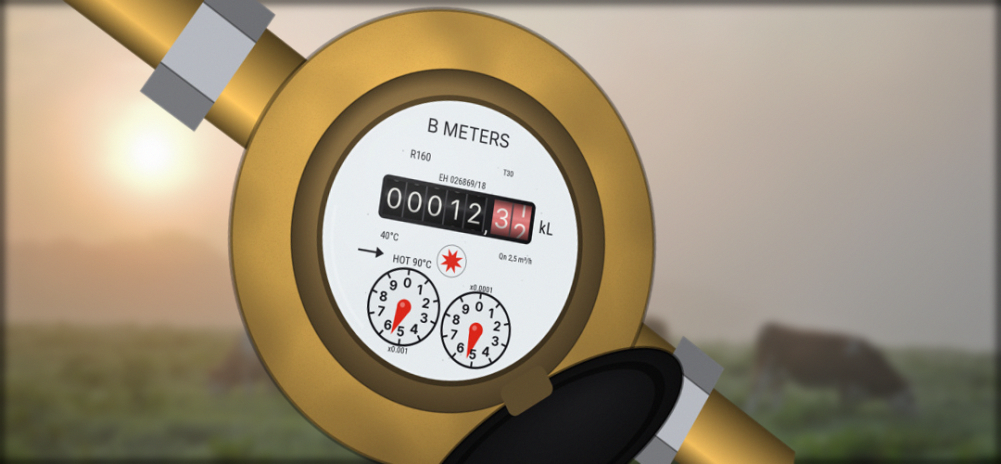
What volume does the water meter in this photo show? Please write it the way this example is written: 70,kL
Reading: 12.3155,kL
